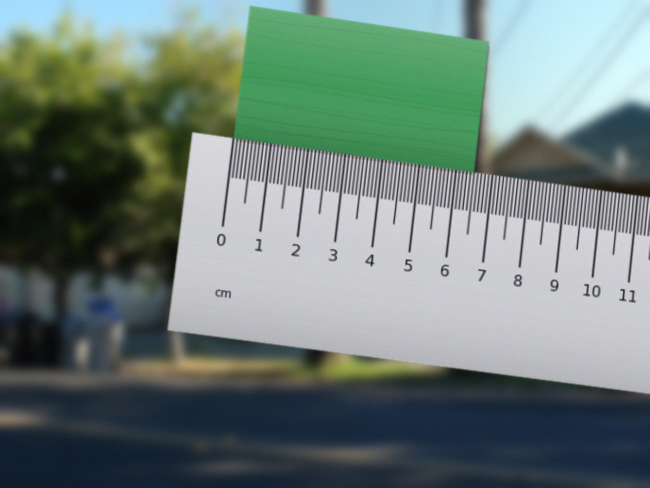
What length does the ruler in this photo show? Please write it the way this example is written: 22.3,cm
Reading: 6.5,cm
